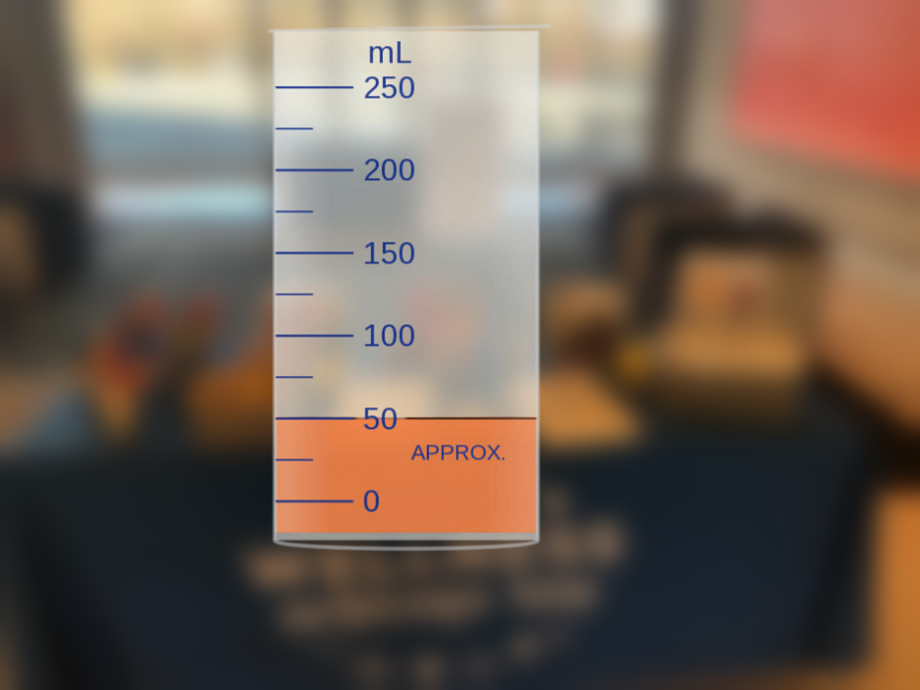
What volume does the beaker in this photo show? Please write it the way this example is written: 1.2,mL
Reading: 50,mL
